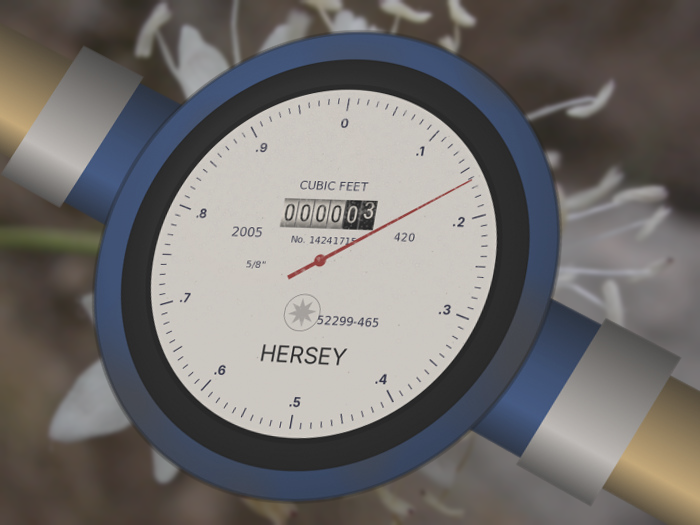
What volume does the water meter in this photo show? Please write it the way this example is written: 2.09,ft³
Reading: 3.16,ft³
